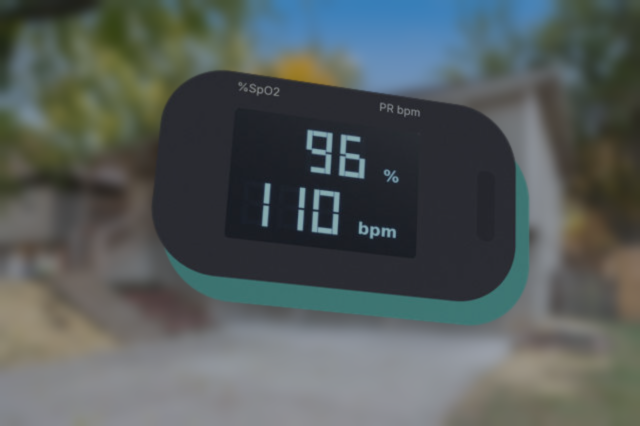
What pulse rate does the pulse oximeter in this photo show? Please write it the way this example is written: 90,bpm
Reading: 110,bpm
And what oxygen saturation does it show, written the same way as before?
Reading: 96,%
